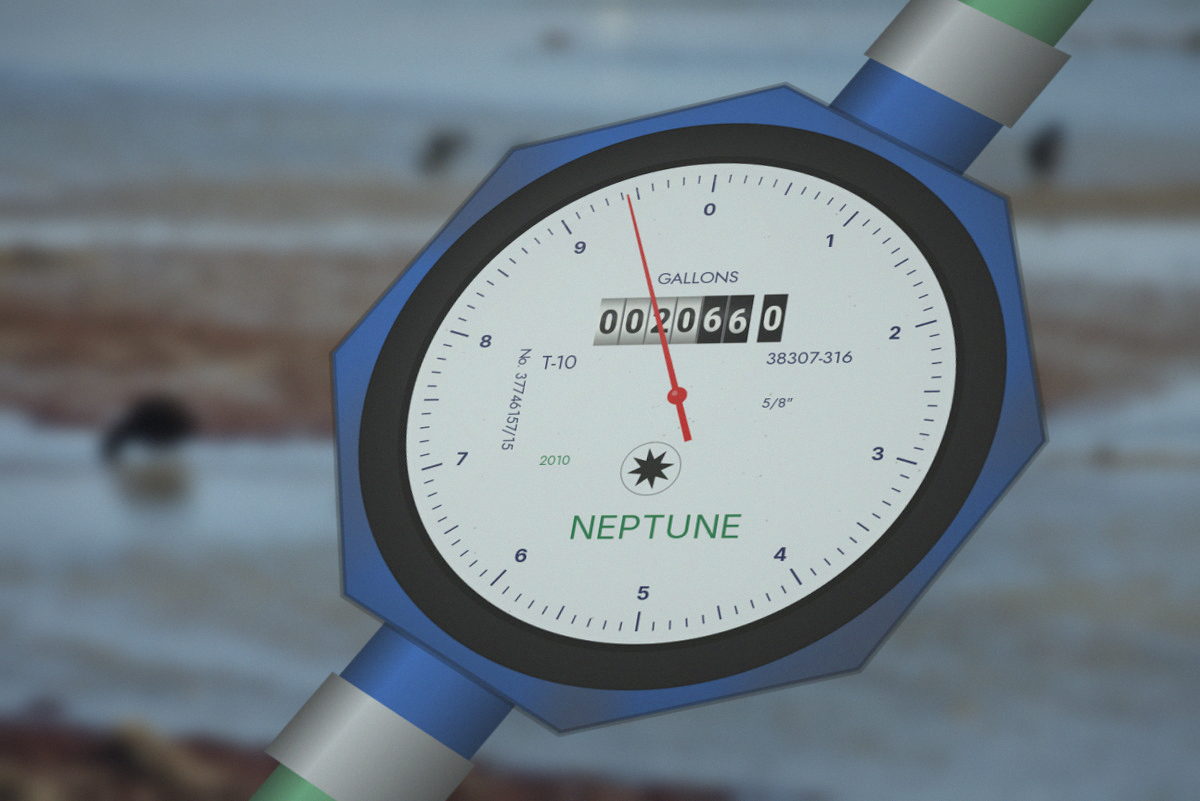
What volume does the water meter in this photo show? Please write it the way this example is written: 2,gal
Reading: 20659.4,gal
